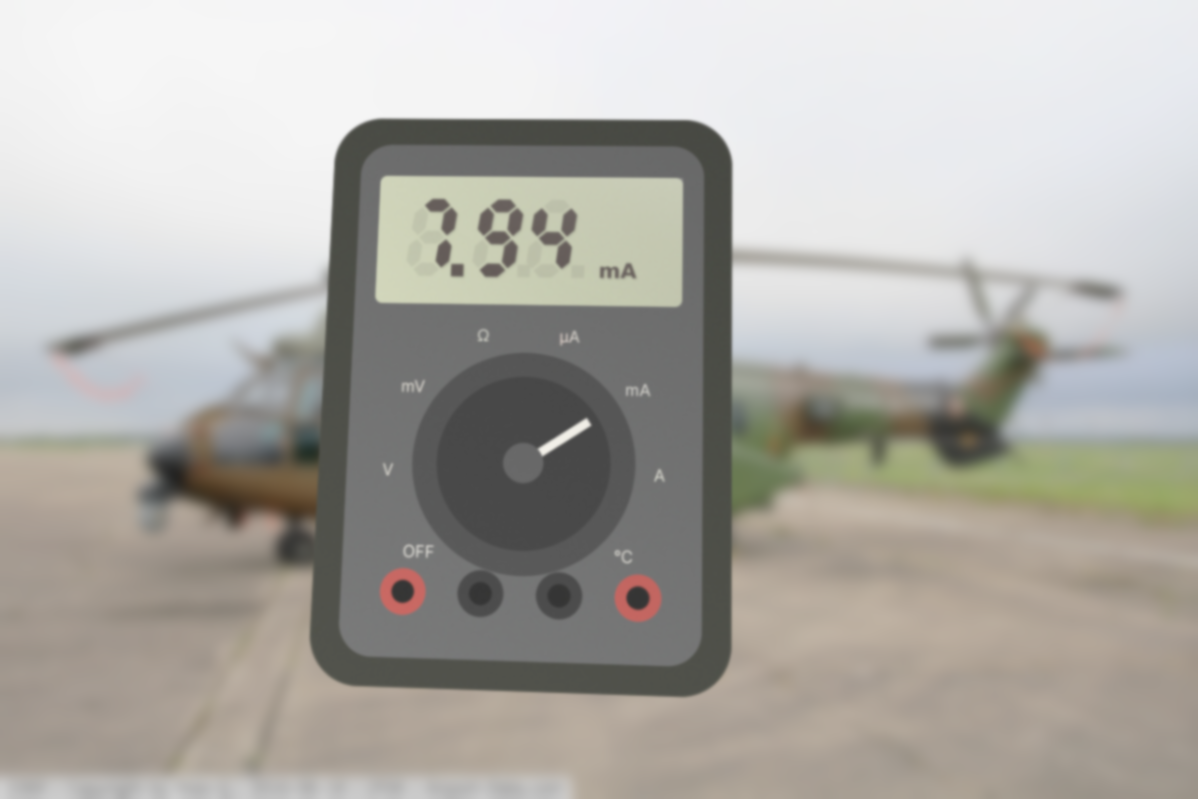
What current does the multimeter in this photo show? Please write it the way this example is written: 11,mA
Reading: 7.94,mA
